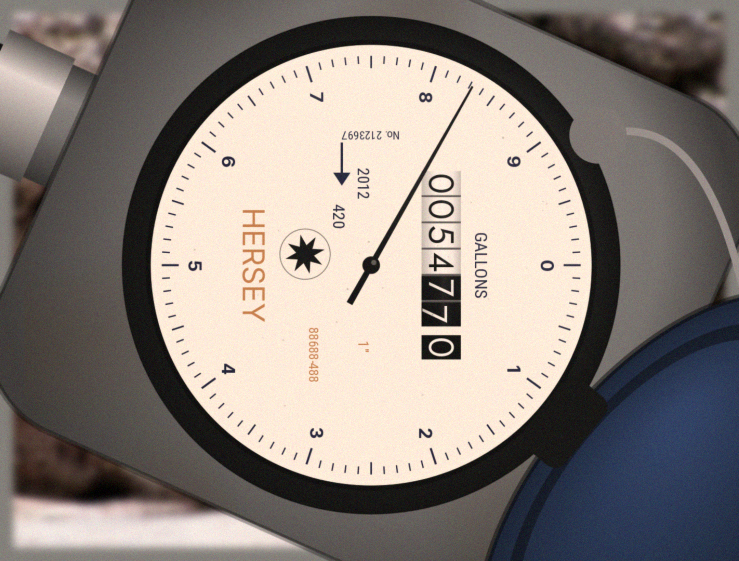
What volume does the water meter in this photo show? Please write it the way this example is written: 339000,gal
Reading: 54768.3,gal
